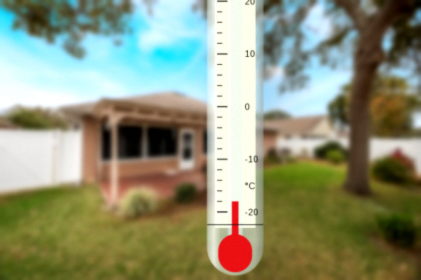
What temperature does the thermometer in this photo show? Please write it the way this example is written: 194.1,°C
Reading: -18,°C
